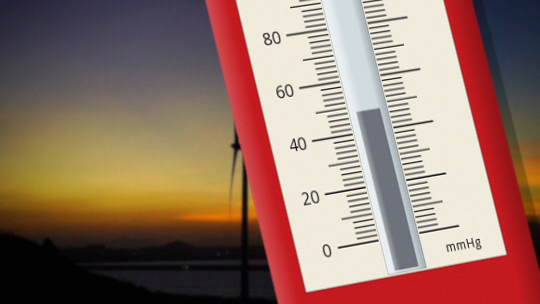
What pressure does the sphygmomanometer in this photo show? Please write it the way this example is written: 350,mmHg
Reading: 48,mmHg
